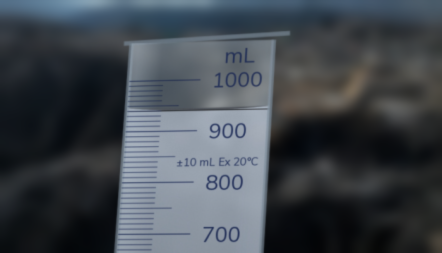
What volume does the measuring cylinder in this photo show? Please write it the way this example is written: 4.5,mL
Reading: 940,mL
